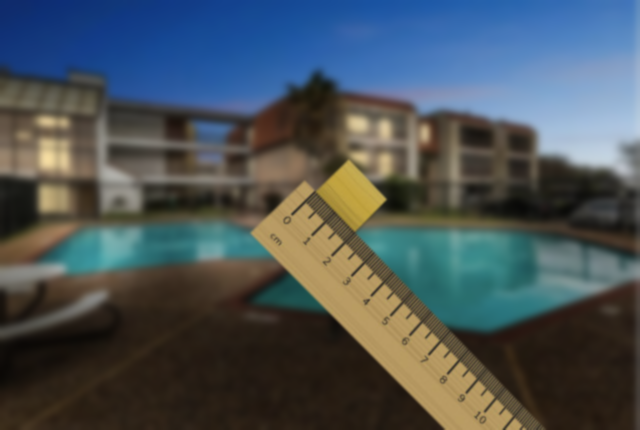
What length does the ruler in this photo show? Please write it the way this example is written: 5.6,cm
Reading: 2,cm
